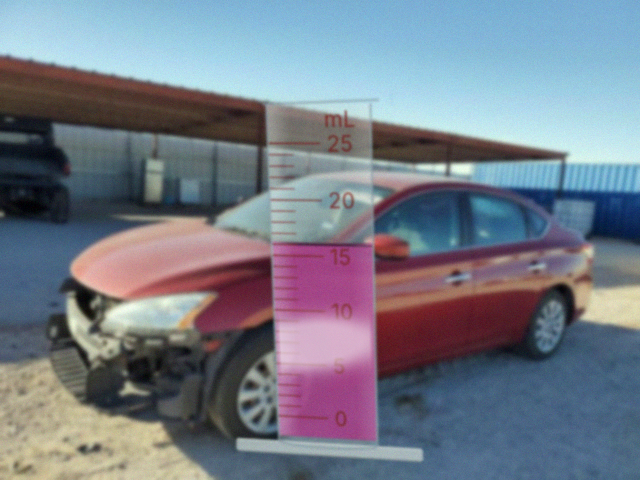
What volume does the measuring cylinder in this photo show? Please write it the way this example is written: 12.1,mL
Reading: 16,mL
